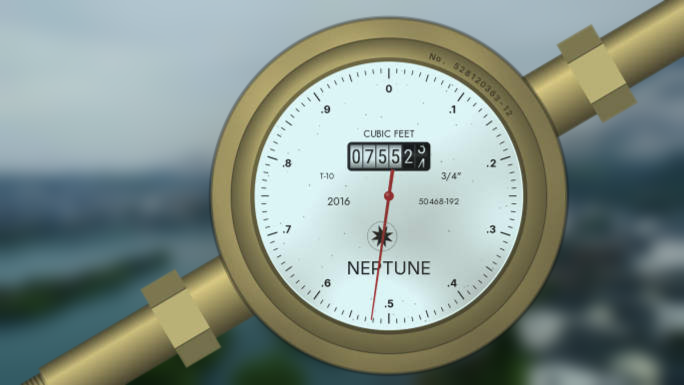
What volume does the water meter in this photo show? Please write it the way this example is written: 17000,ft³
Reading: 75523.52,ft³
